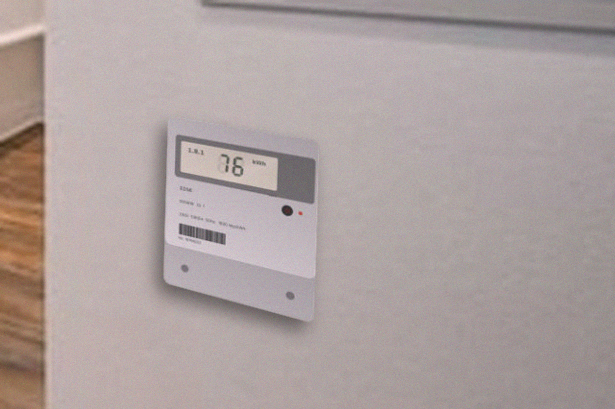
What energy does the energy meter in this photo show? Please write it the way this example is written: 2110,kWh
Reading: 76,kWh
